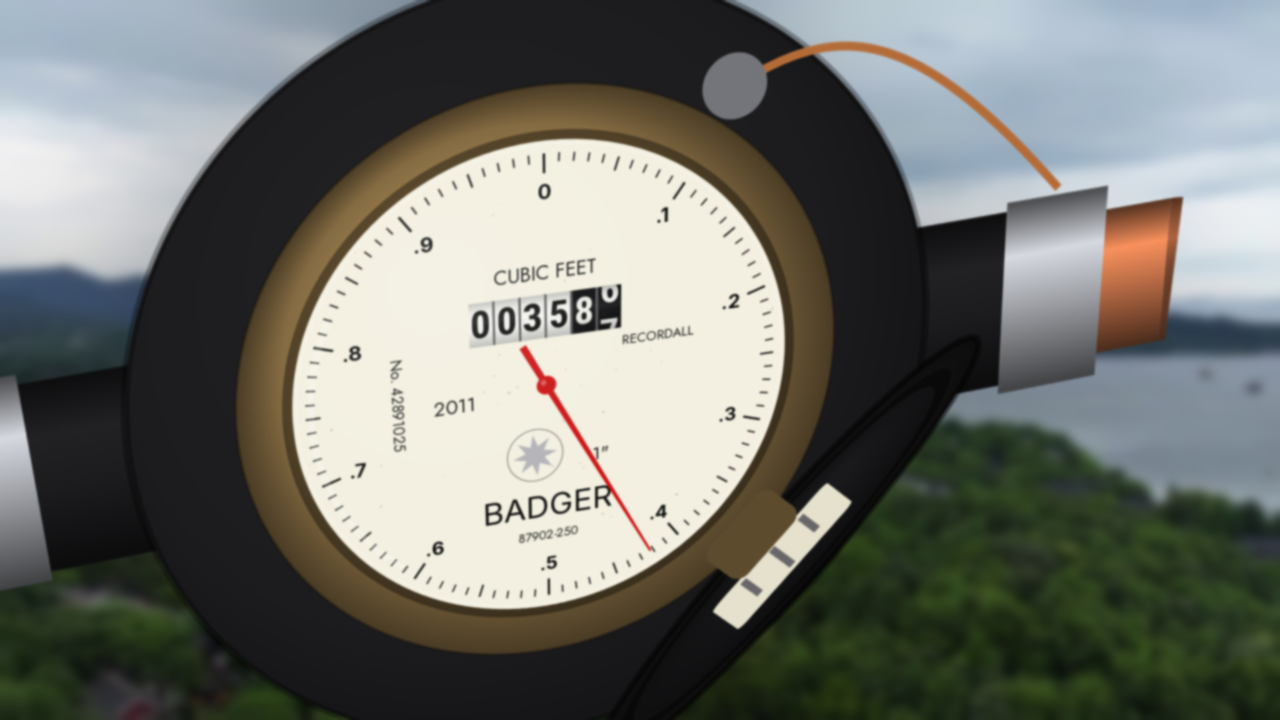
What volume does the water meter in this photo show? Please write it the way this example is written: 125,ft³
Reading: 3586.42,ft³
